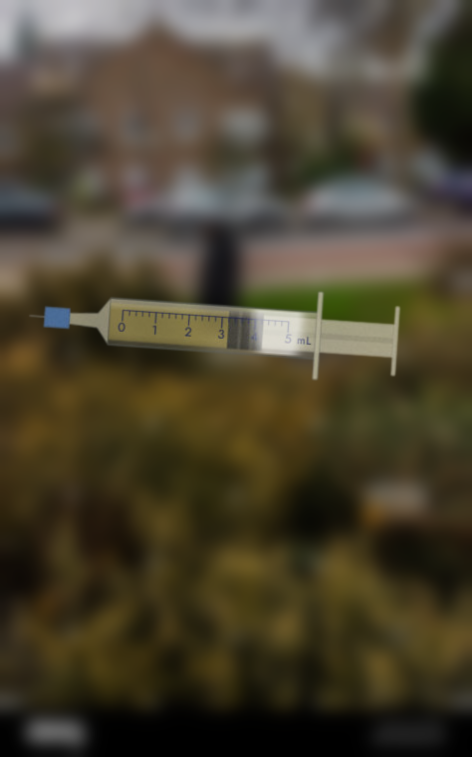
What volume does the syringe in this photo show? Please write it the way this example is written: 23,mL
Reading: 3.2,mL
